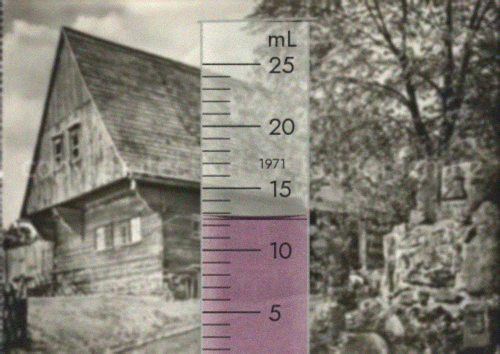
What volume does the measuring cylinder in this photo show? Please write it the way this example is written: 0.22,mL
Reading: 12.5,mL
